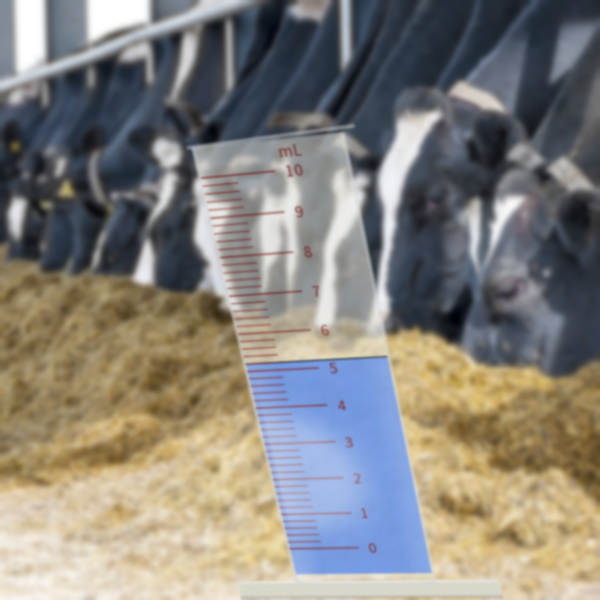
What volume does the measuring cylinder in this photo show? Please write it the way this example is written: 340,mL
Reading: 5.2,mL
